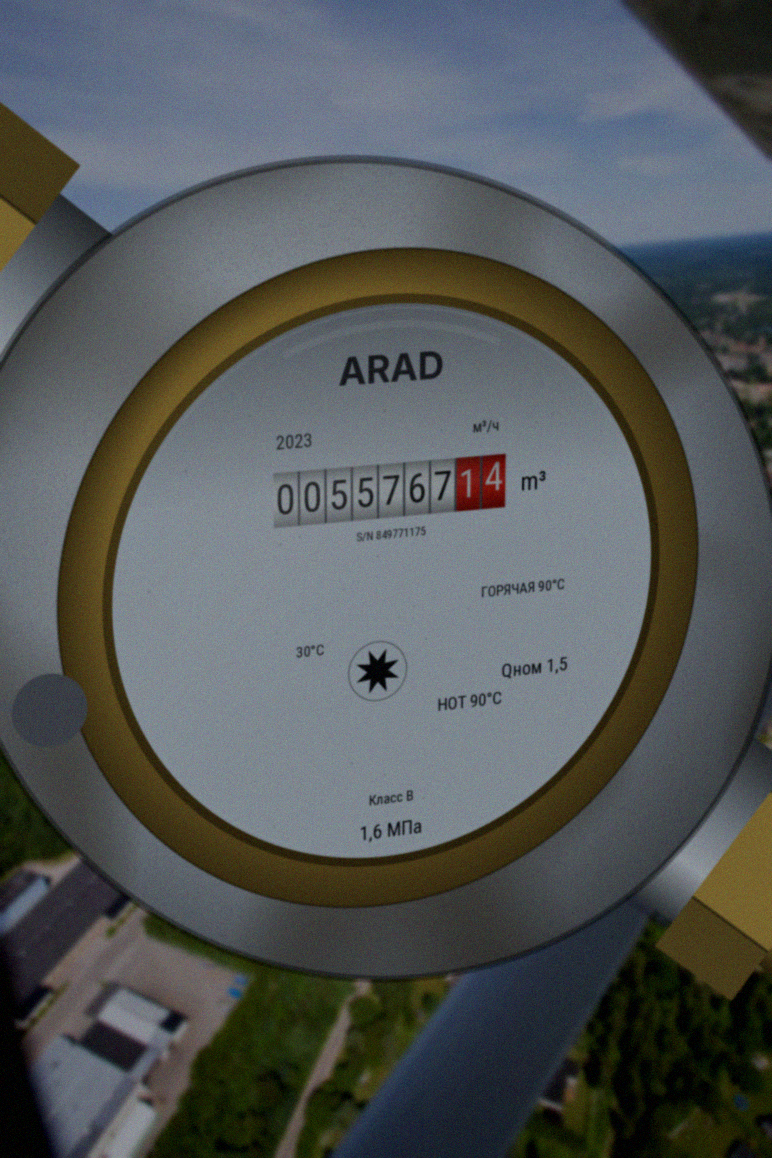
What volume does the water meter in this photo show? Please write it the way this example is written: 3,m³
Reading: 55767.14,m³
